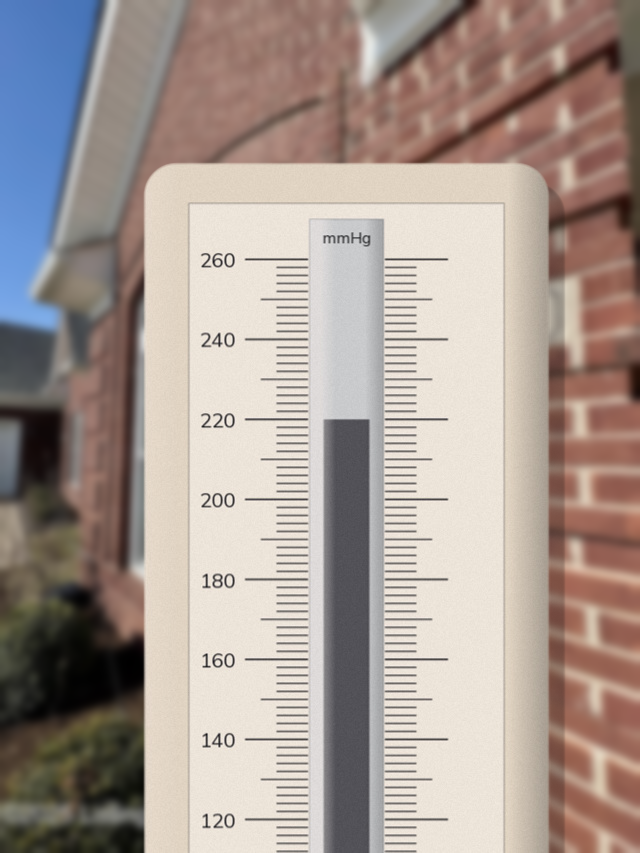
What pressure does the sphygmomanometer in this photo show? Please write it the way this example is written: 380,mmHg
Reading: 220,mmHg
